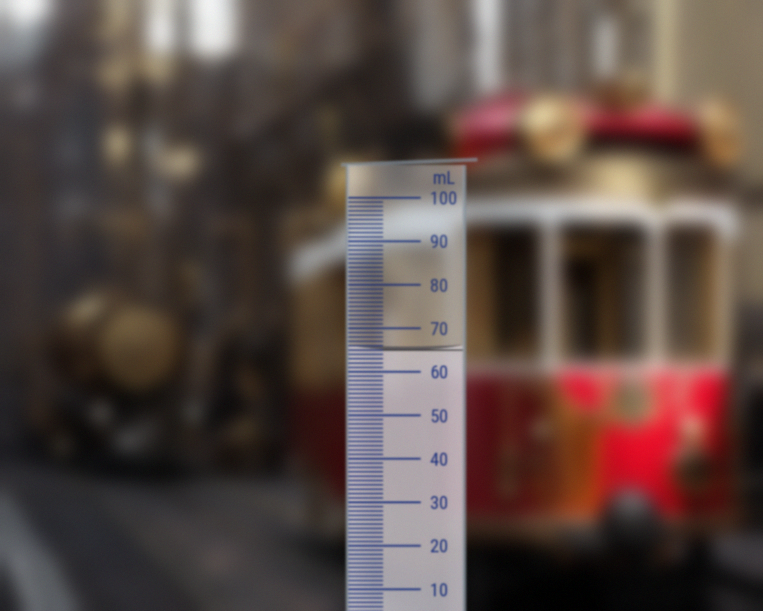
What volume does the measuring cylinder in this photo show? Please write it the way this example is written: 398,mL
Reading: 65,mL
